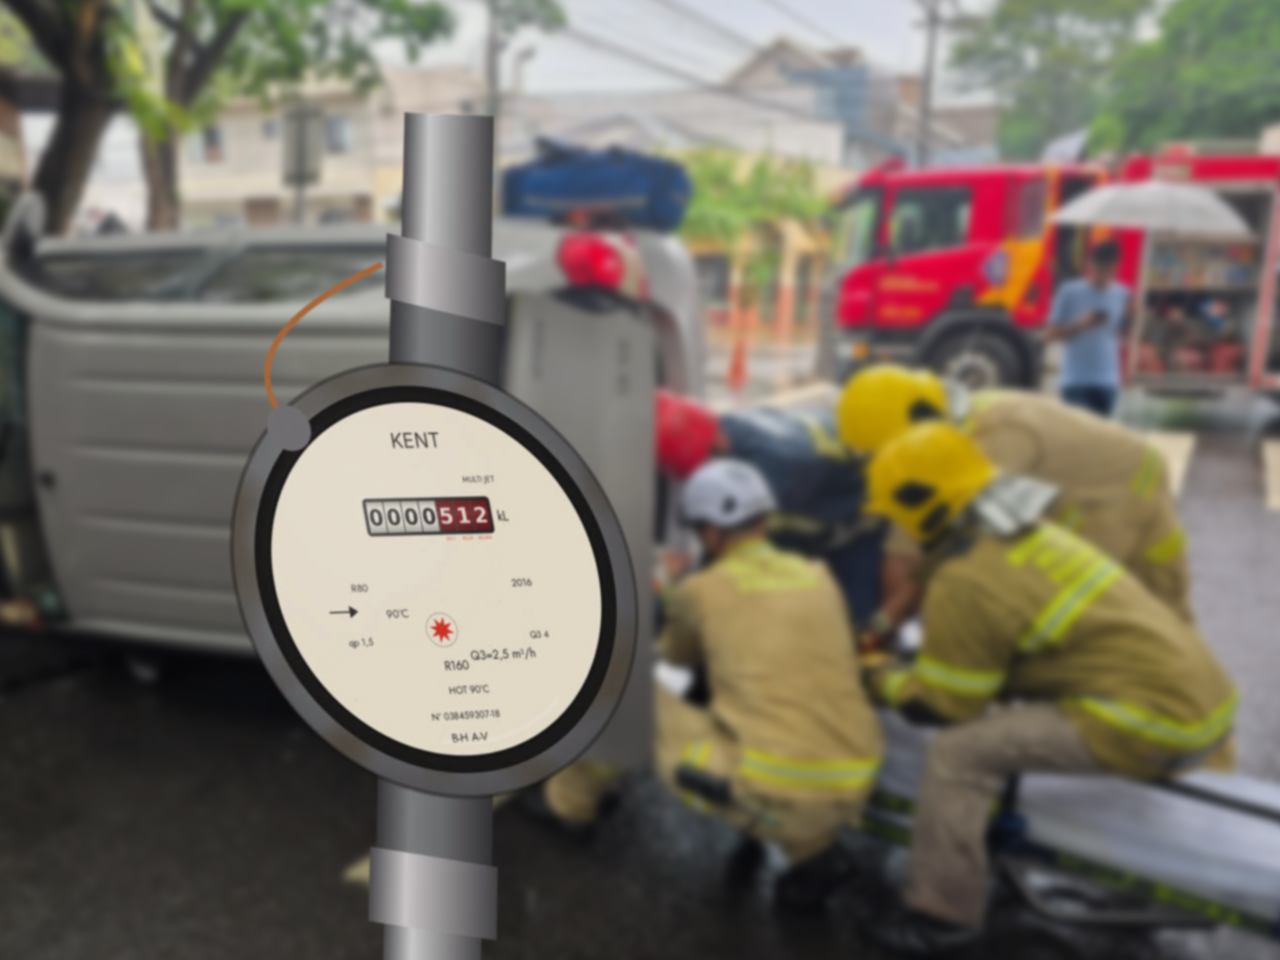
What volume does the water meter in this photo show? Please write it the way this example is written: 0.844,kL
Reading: 0.512,kL
